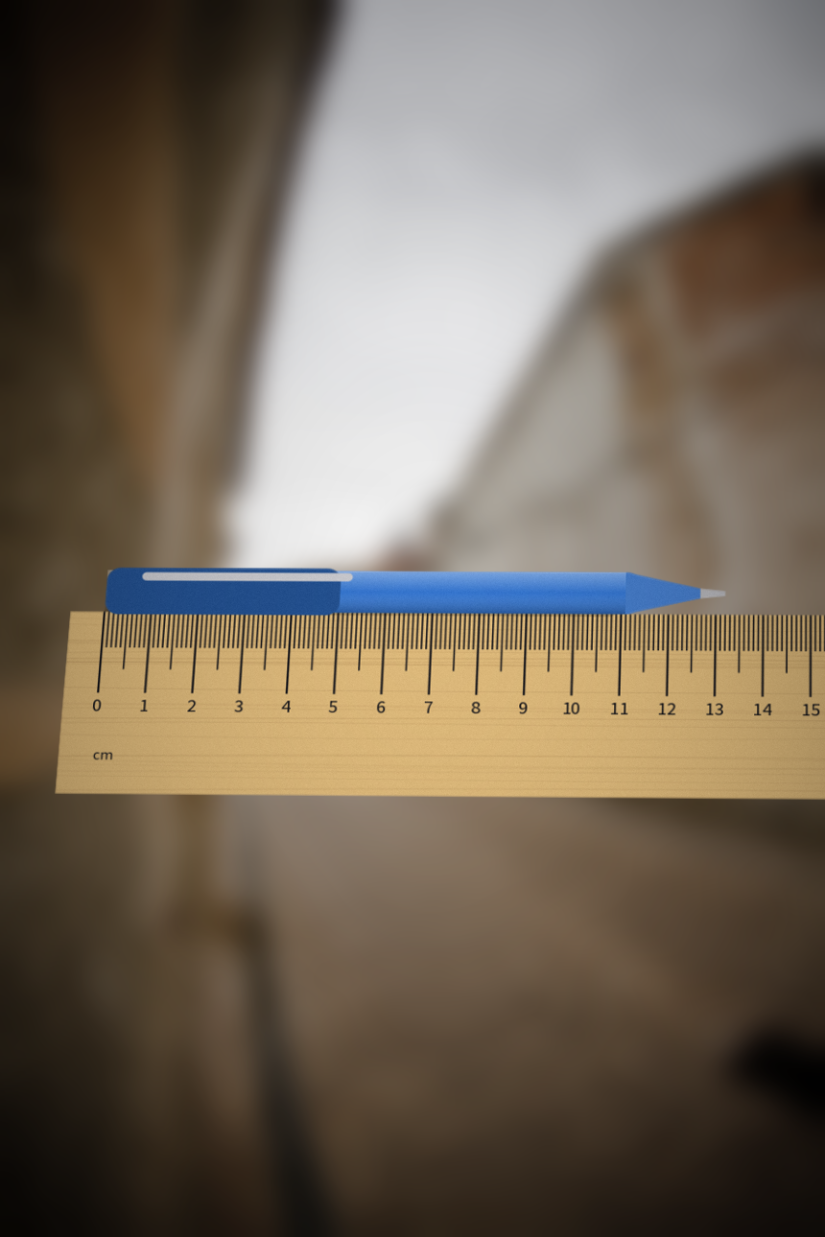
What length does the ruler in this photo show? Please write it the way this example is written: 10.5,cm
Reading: 13.2,cm
